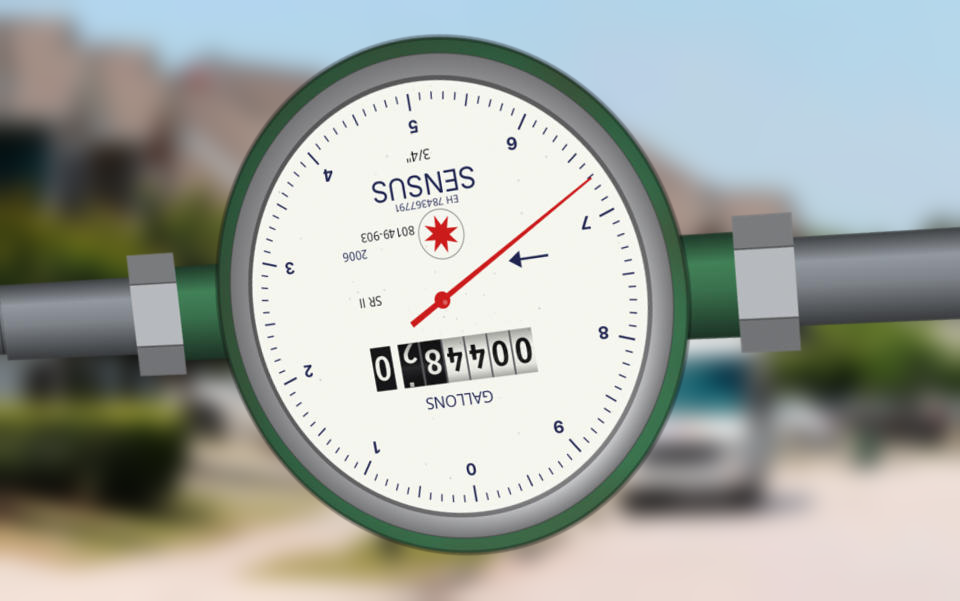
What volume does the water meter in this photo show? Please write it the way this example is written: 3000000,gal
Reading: 44816.7,gal
